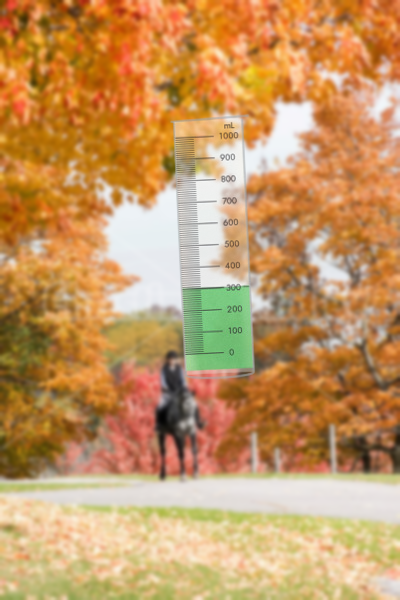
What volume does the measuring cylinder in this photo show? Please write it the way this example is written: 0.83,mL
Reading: 300,mL
